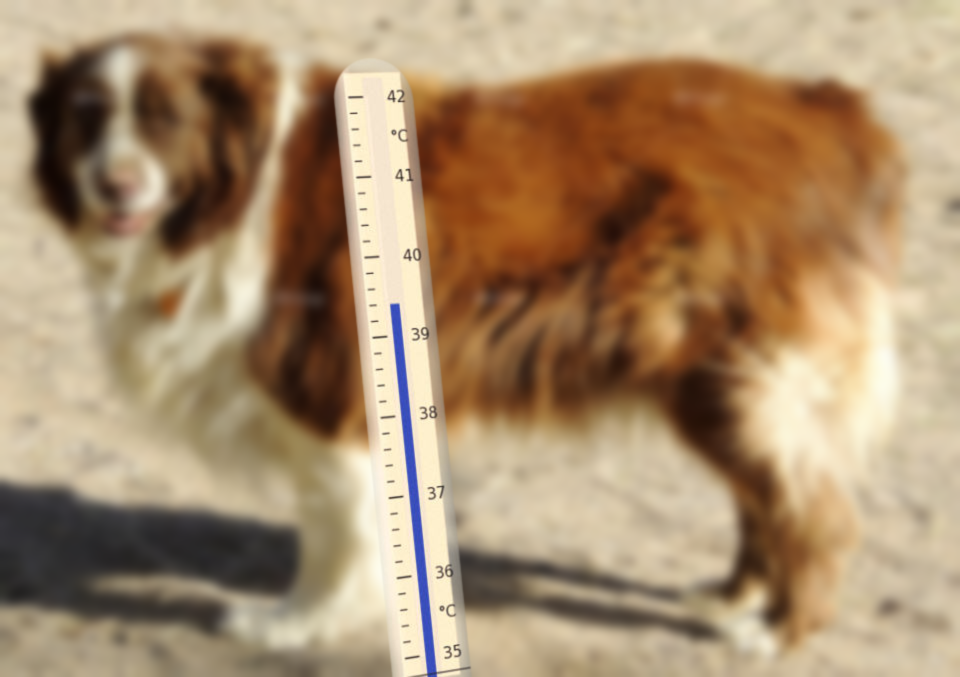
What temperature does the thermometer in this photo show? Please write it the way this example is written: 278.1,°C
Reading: 39.4,°C
